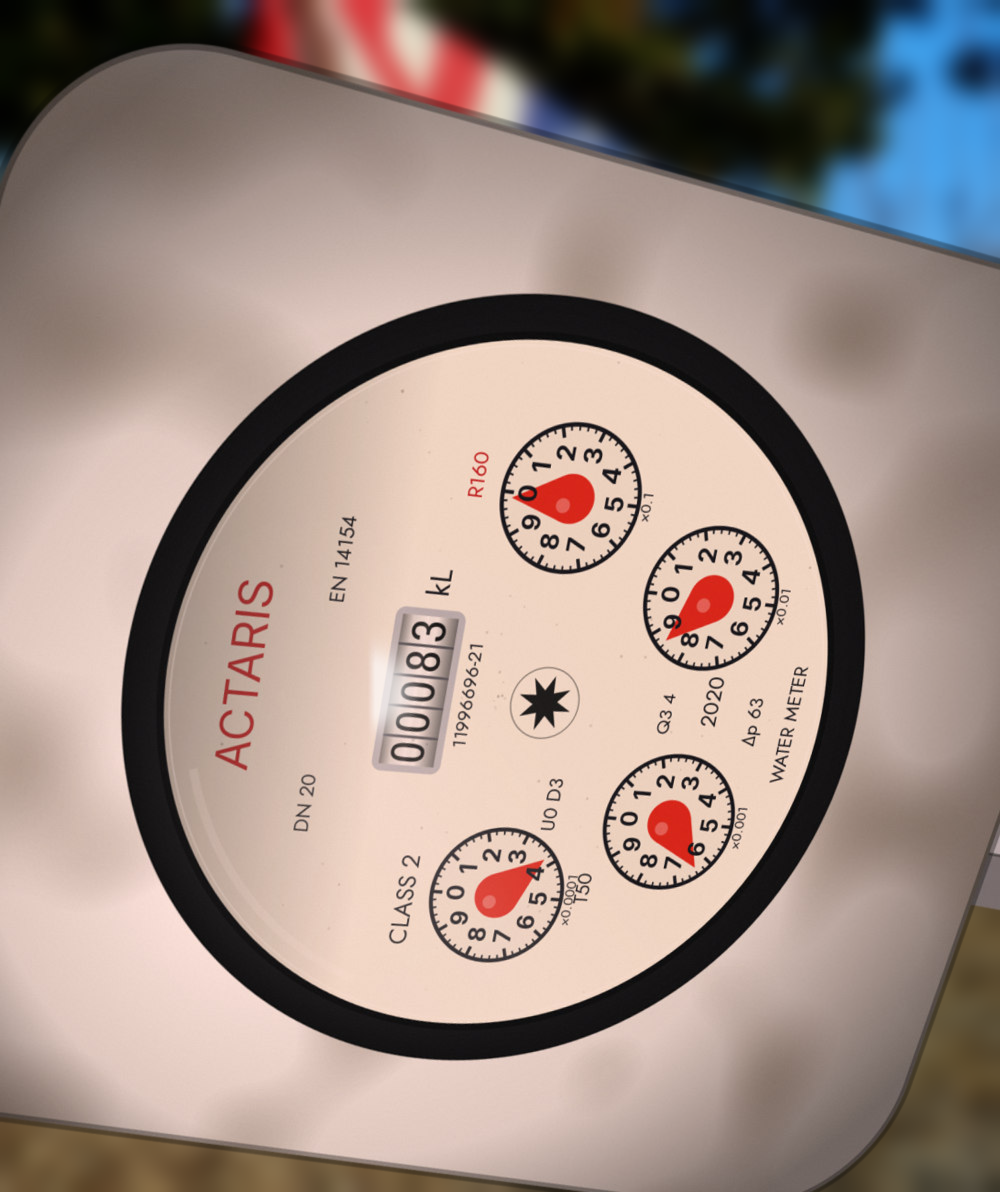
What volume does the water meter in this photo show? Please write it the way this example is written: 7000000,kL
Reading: 82.9863,kL
